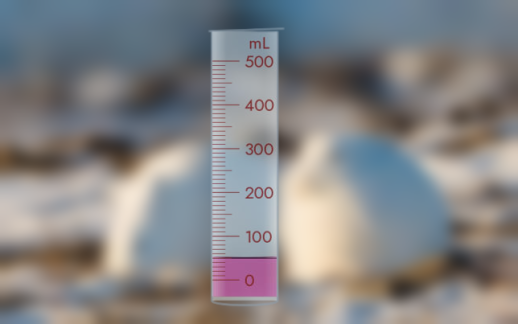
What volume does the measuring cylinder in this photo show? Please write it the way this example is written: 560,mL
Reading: 50,mL
